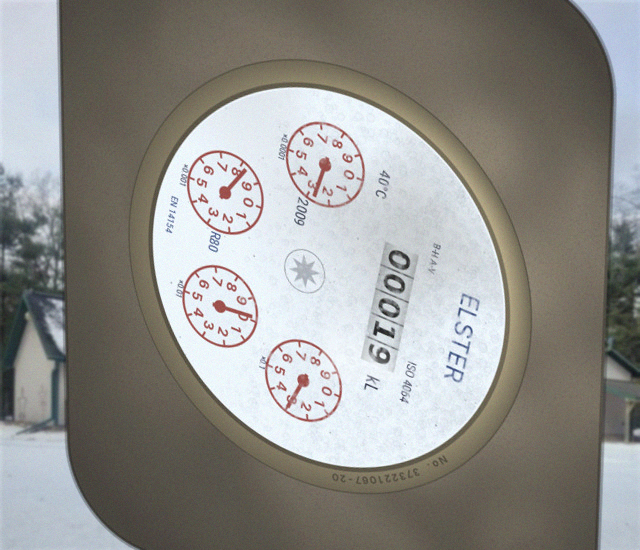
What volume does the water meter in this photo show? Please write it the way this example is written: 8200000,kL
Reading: 19.2982,kL
